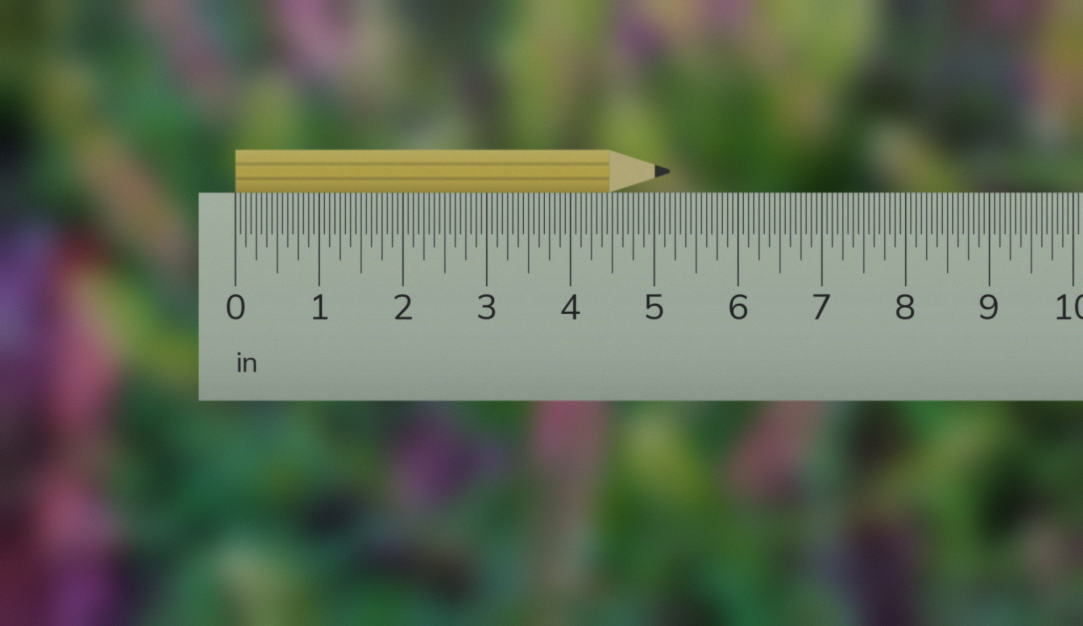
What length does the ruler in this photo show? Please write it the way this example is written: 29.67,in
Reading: 5.1875,in
